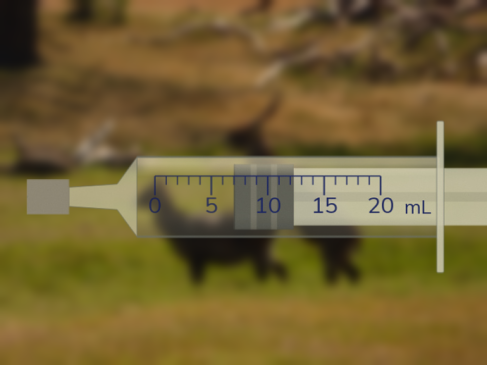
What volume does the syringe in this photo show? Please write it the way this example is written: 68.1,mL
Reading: 7,mL
